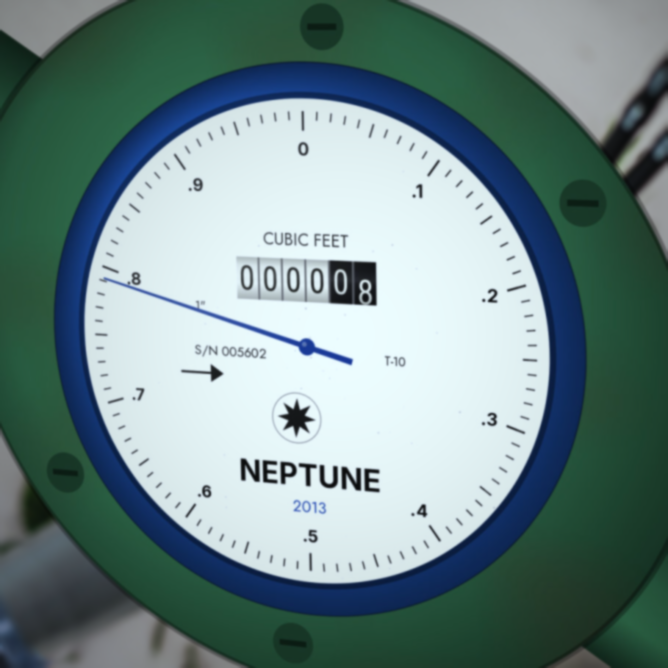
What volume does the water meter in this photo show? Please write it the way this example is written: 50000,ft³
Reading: 7.79,ft³
